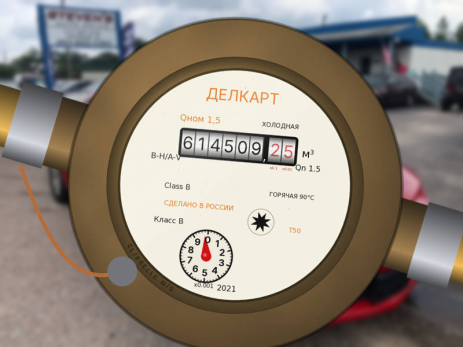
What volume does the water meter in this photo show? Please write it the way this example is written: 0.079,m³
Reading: 614509.249,m³
